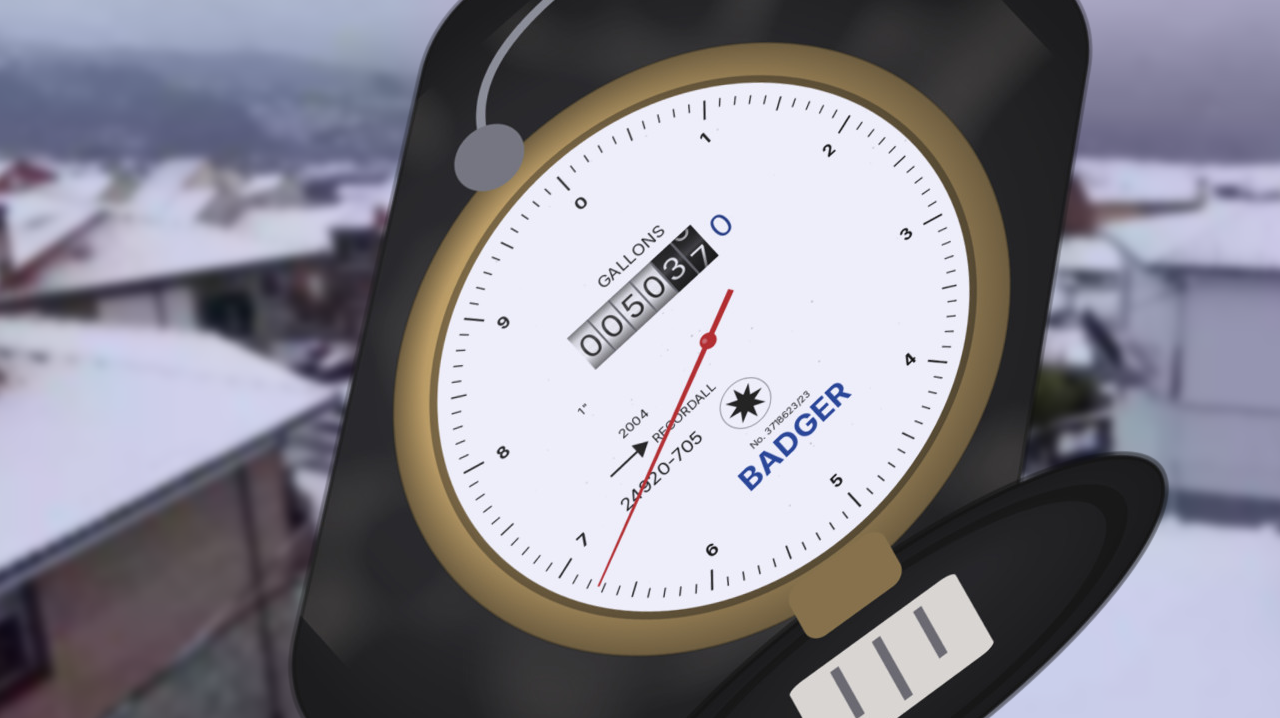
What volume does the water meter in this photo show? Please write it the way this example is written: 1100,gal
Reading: 50366.7,gal
